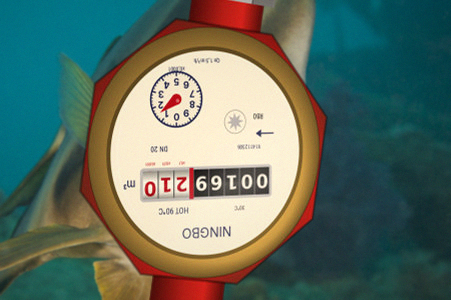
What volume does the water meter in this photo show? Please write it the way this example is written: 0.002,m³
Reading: 169.2101,m³
